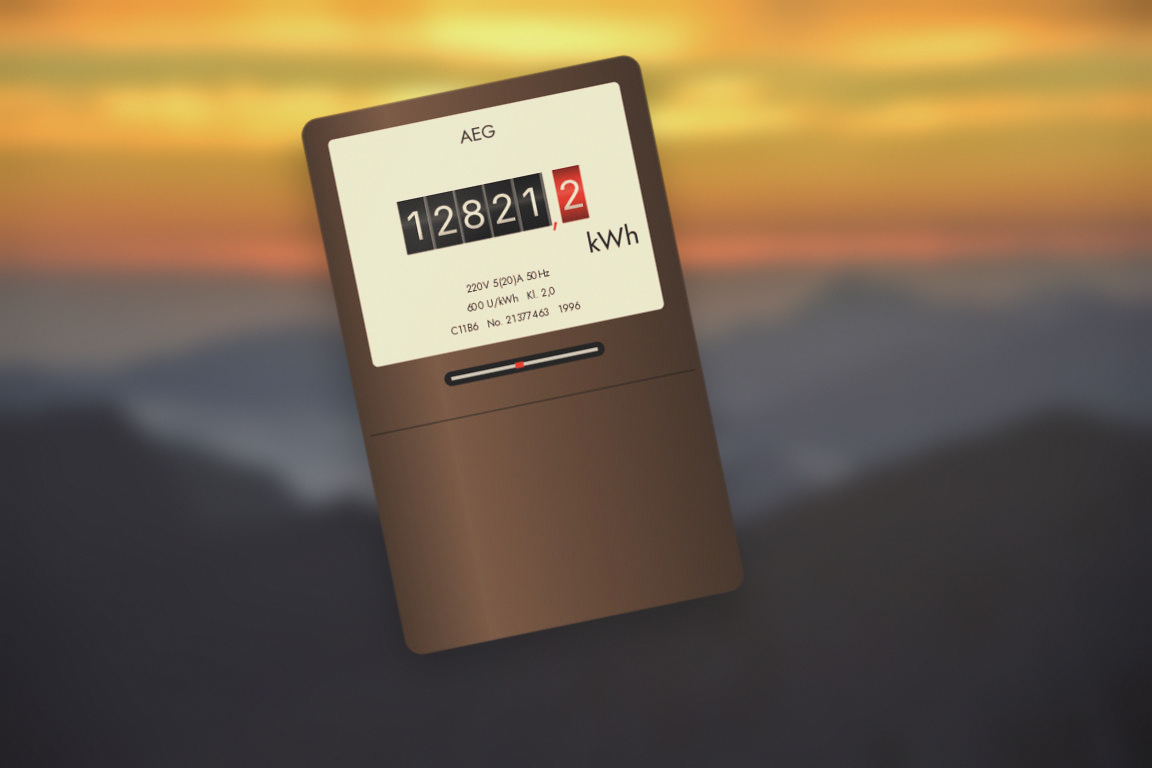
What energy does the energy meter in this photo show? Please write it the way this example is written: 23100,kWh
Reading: 12821.2,kWh
